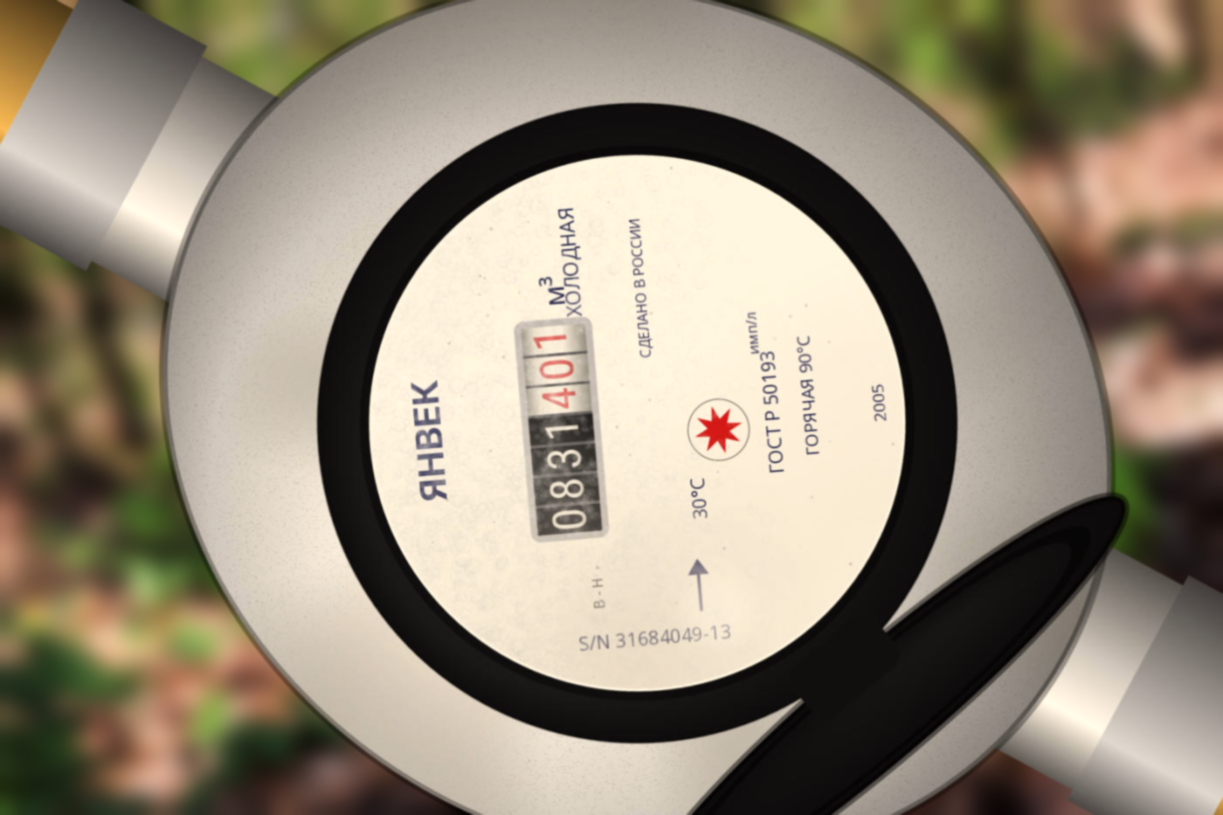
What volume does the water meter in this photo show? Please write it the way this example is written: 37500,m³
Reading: 831.401,m³
